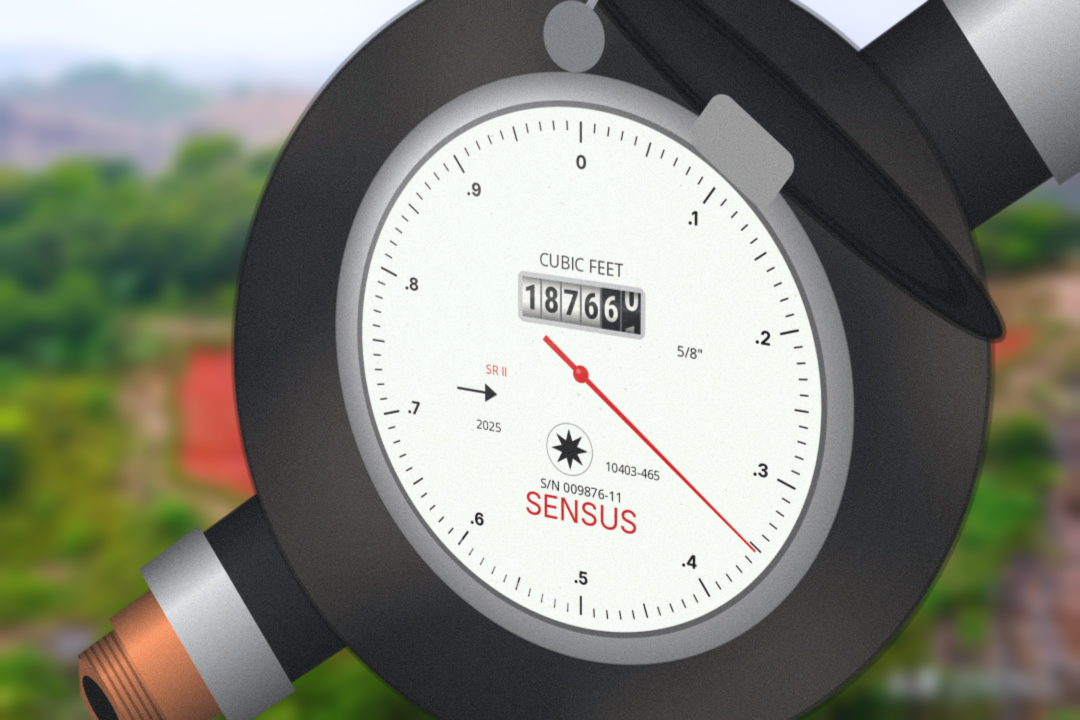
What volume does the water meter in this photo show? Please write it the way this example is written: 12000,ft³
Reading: 187660.35,ft³
